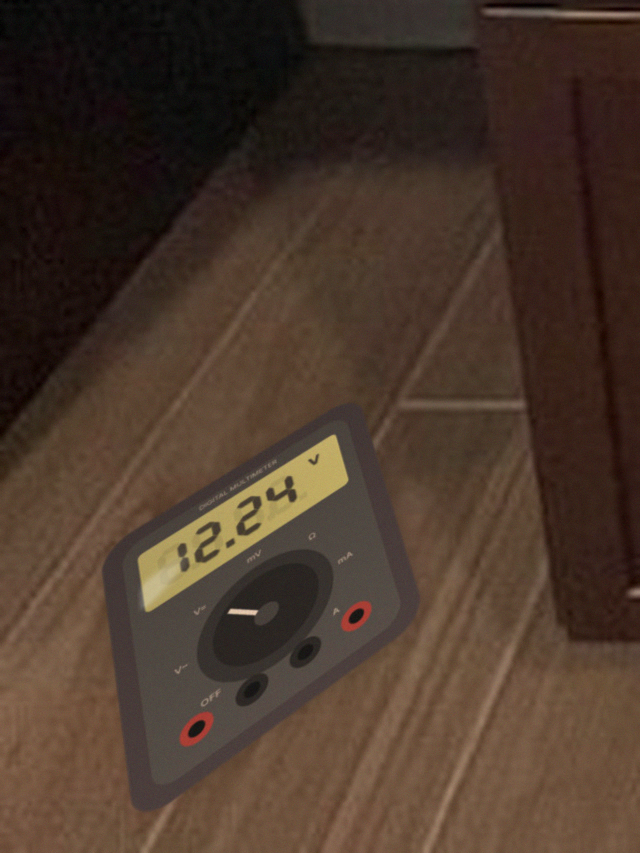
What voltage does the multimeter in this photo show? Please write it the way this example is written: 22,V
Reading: 12.24,V
